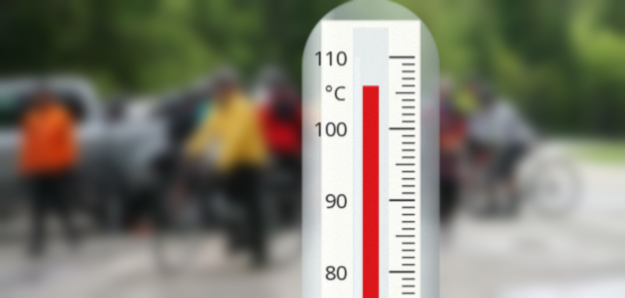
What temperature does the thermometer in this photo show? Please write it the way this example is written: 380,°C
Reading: 106,°C
